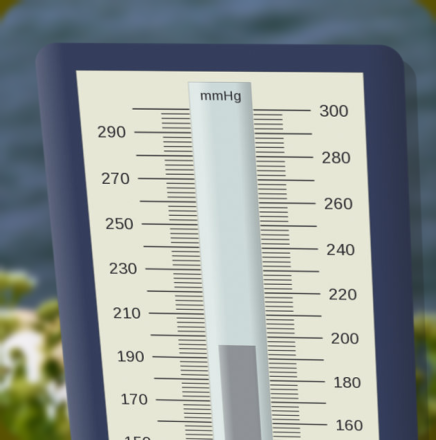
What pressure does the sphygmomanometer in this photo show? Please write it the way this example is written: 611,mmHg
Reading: 196,mmHg
